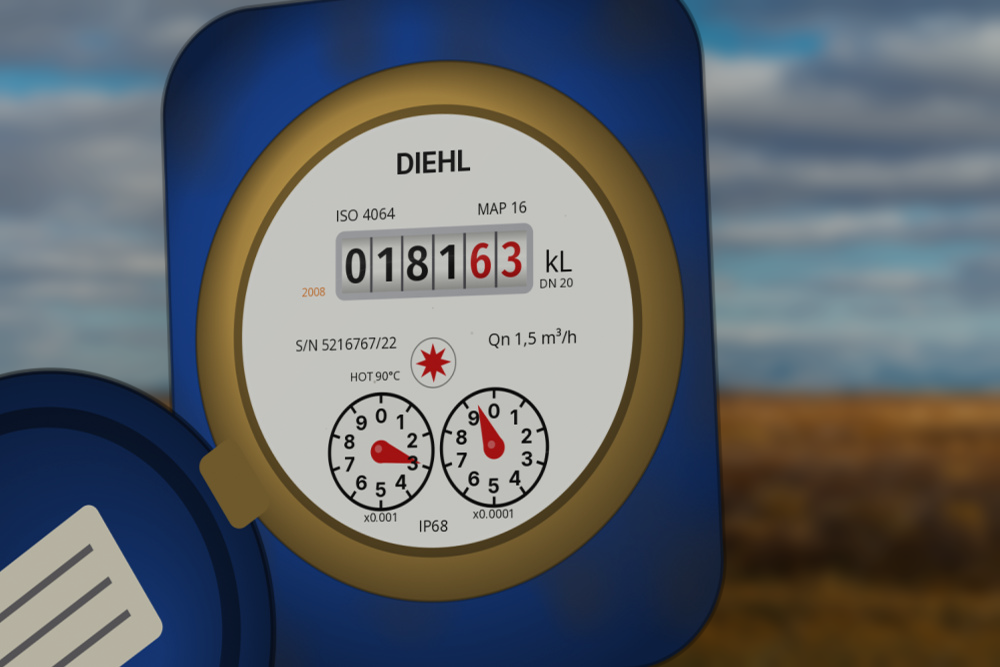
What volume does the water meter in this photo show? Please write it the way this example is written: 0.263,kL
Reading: 181.6329,kL
